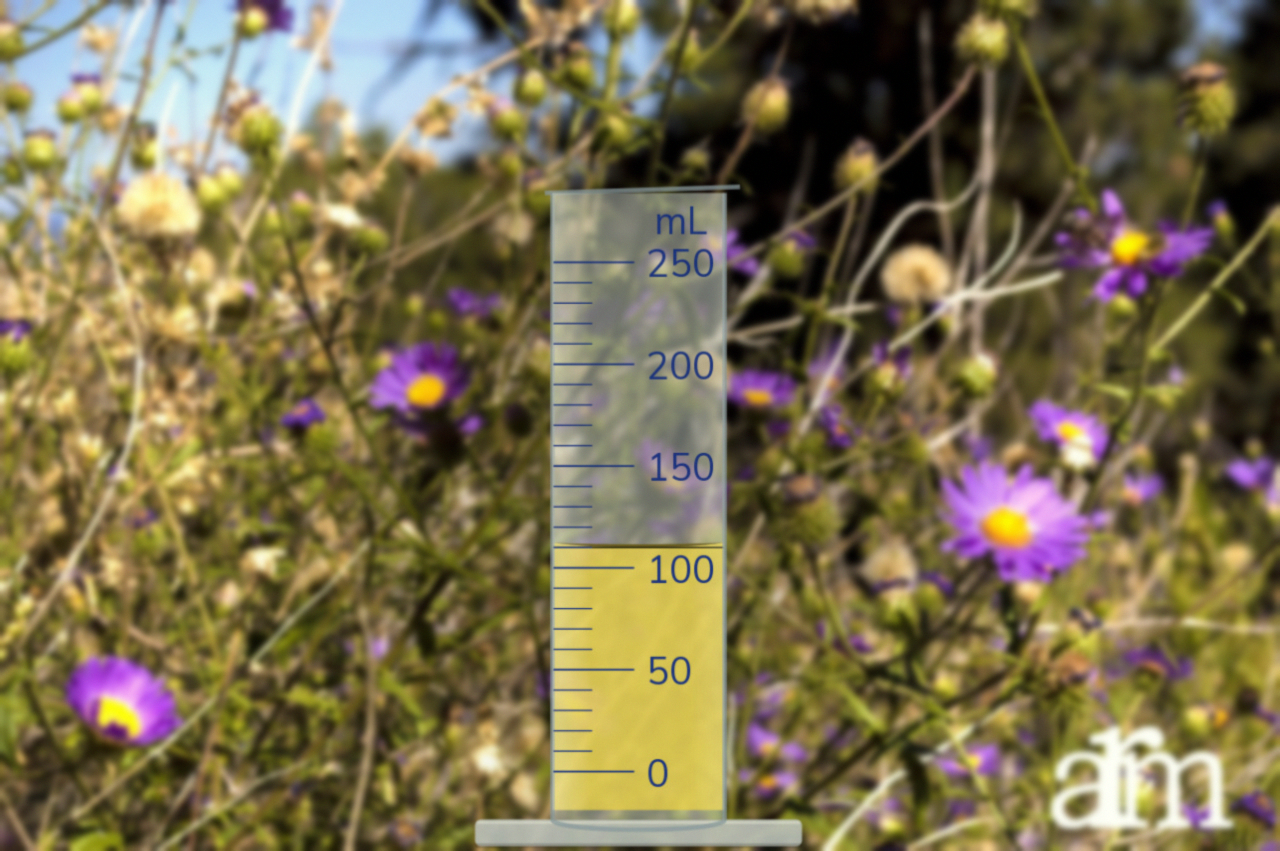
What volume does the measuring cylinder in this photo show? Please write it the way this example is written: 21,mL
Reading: 110,mL
